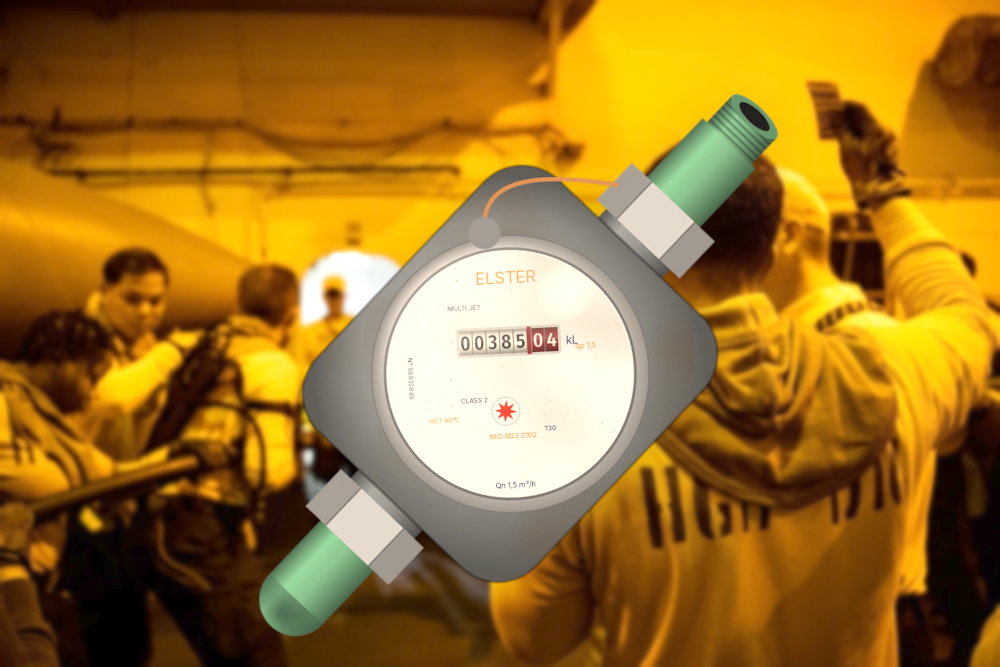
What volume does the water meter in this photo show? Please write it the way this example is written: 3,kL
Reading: 385.04,kL
